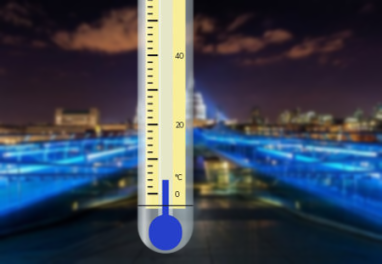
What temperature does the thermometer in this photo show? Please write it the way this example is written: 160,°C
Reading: 4,°C
